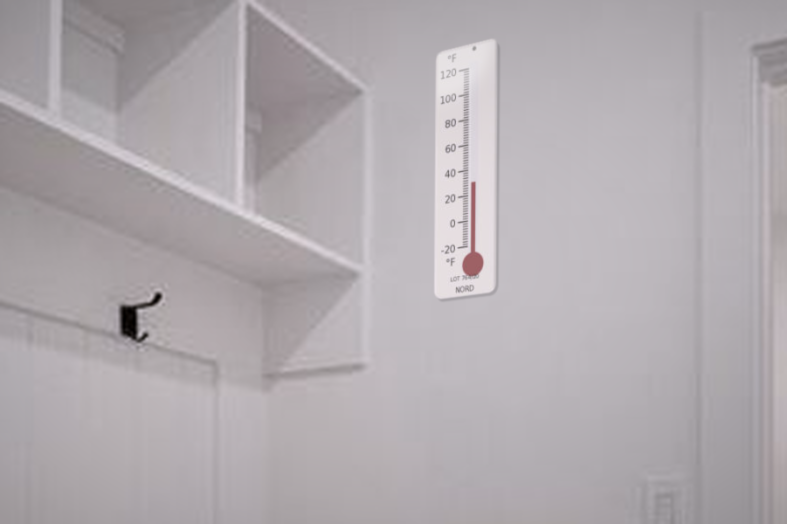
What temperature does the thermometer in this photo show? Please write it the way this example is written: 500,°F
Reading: 30,°F
